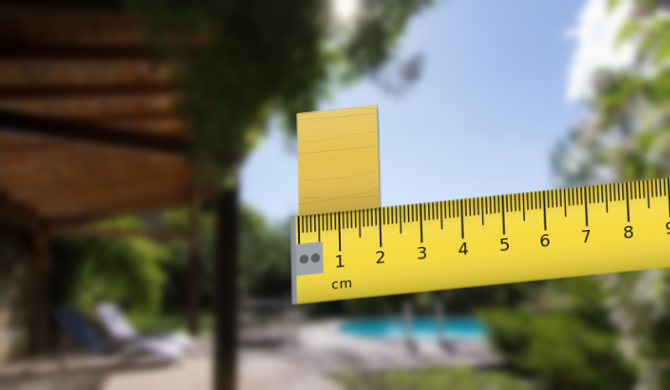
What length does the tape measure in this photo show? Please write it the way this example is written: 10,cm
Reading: 2,cm
